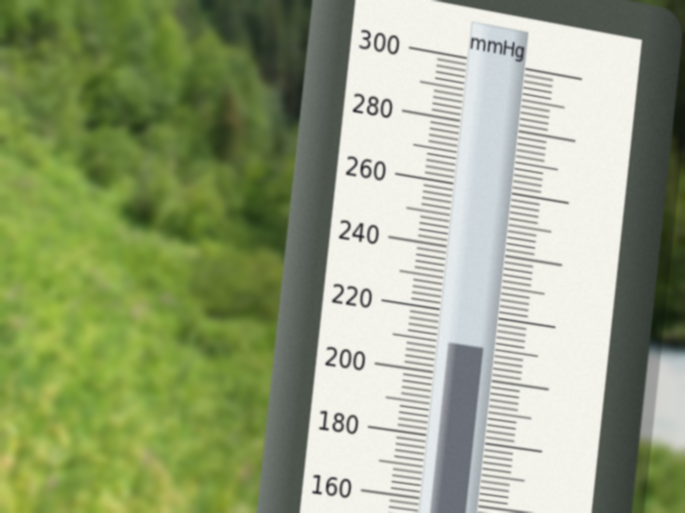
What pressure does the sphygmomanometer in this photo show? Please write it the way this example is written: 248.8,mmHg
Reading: 210,mmHg
